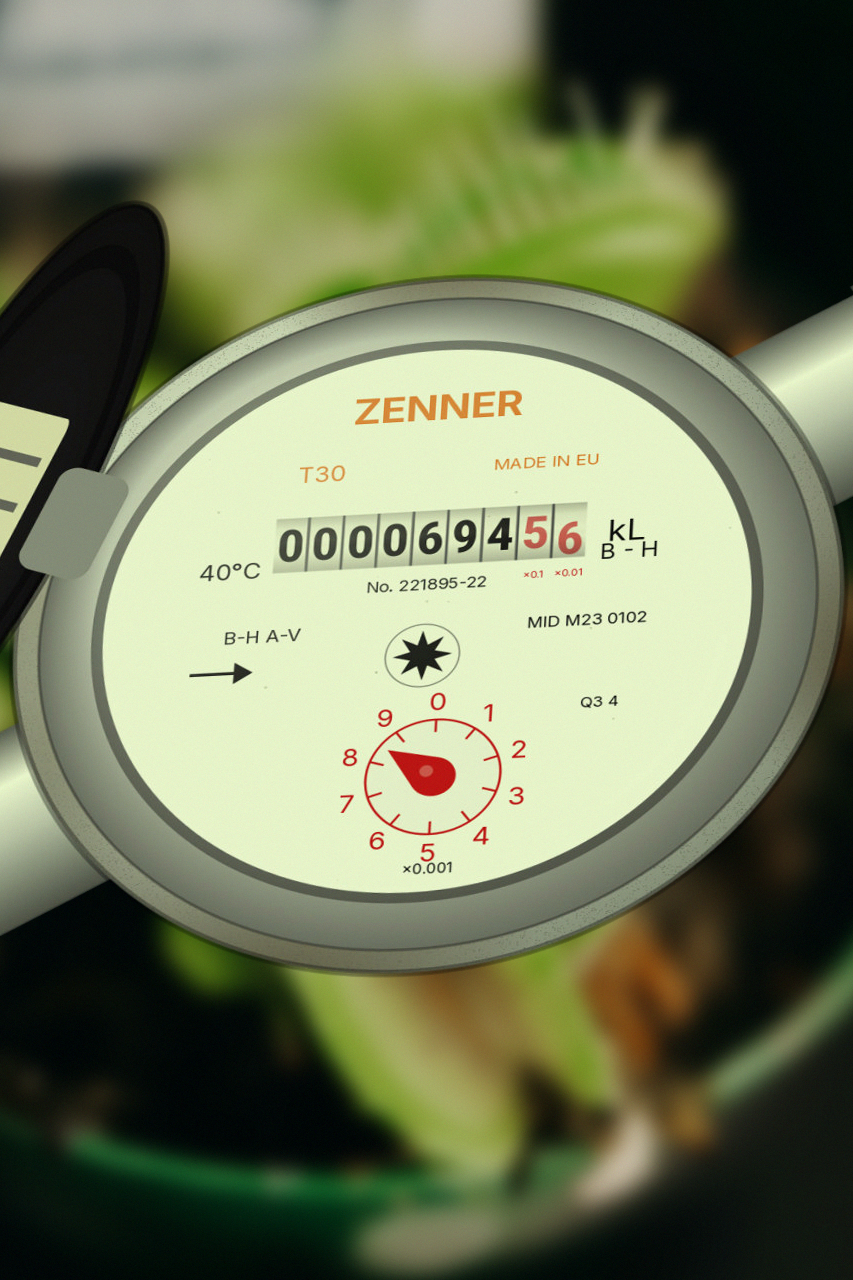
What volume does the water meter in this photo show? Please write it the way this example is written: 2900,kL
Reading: 694.558,kL
